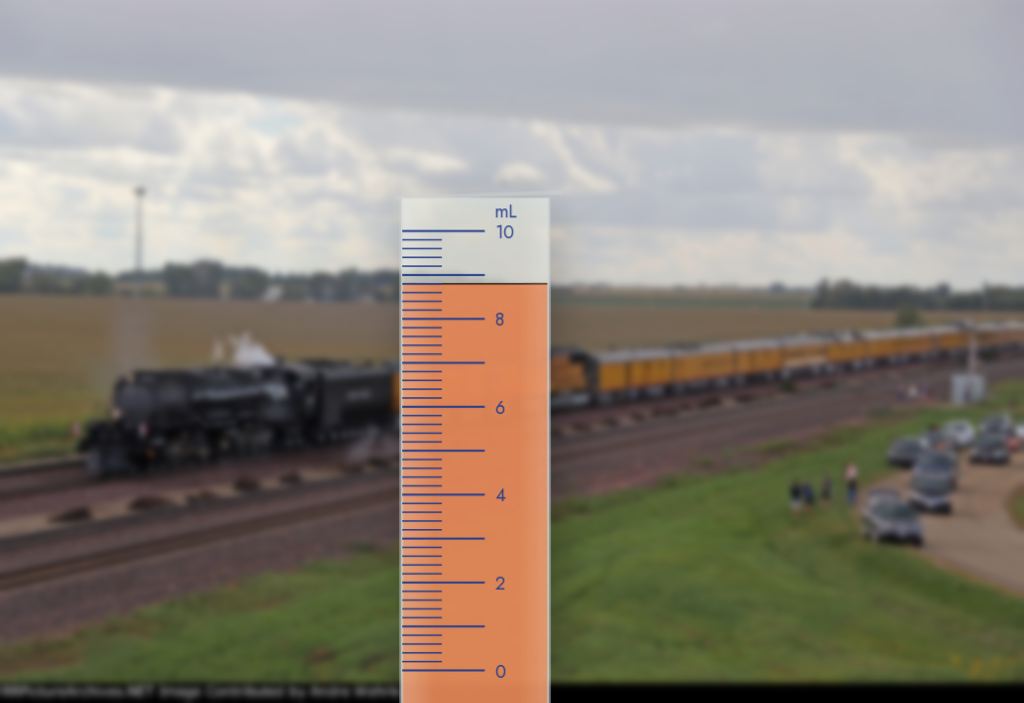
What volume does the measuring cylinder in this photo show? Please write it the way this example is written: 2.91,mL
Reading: 8.8,mL
